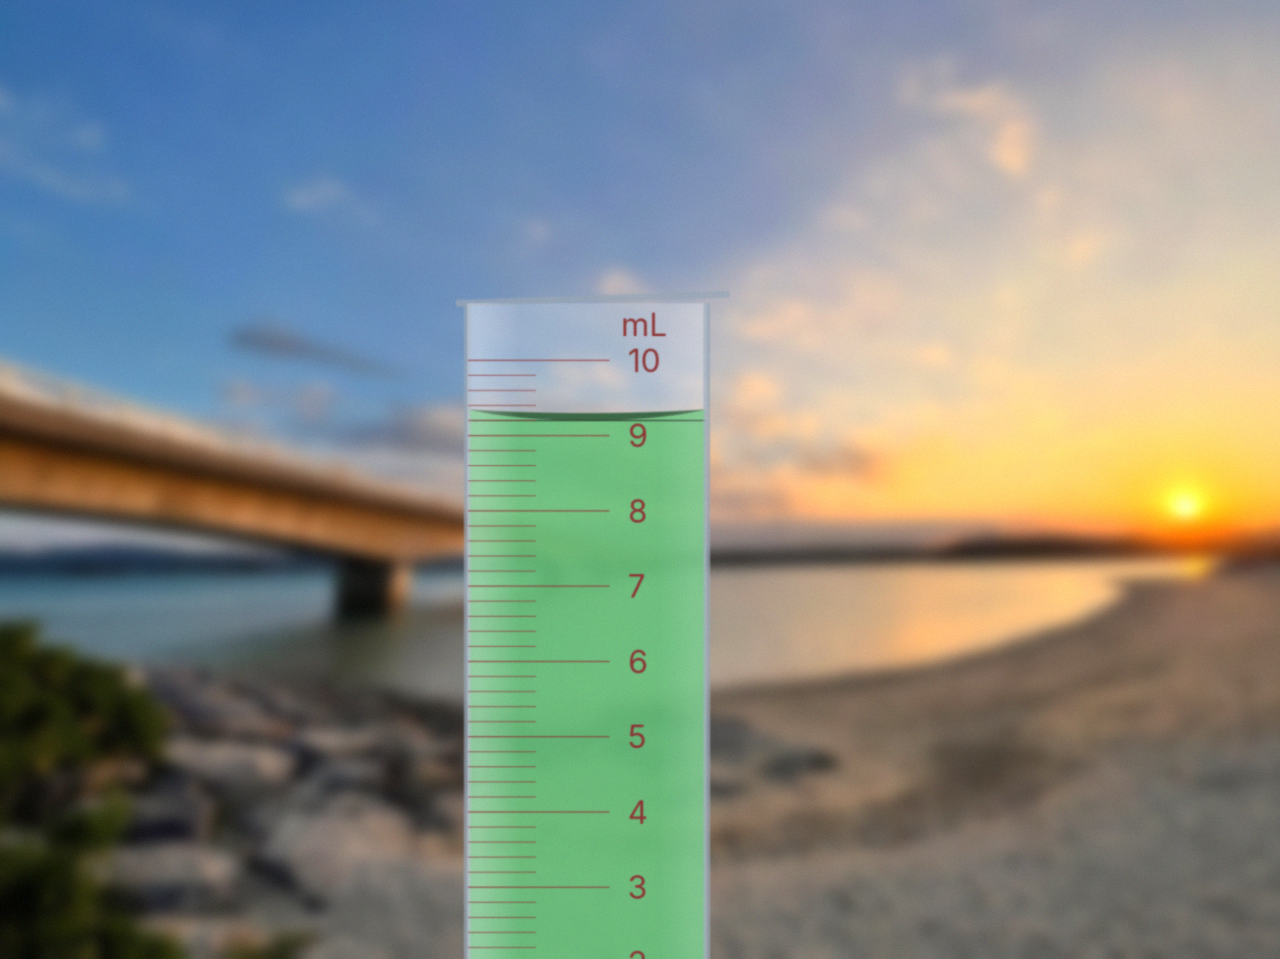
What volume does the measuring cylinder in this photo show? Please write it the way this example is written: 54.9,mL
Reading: 9.2,mL
